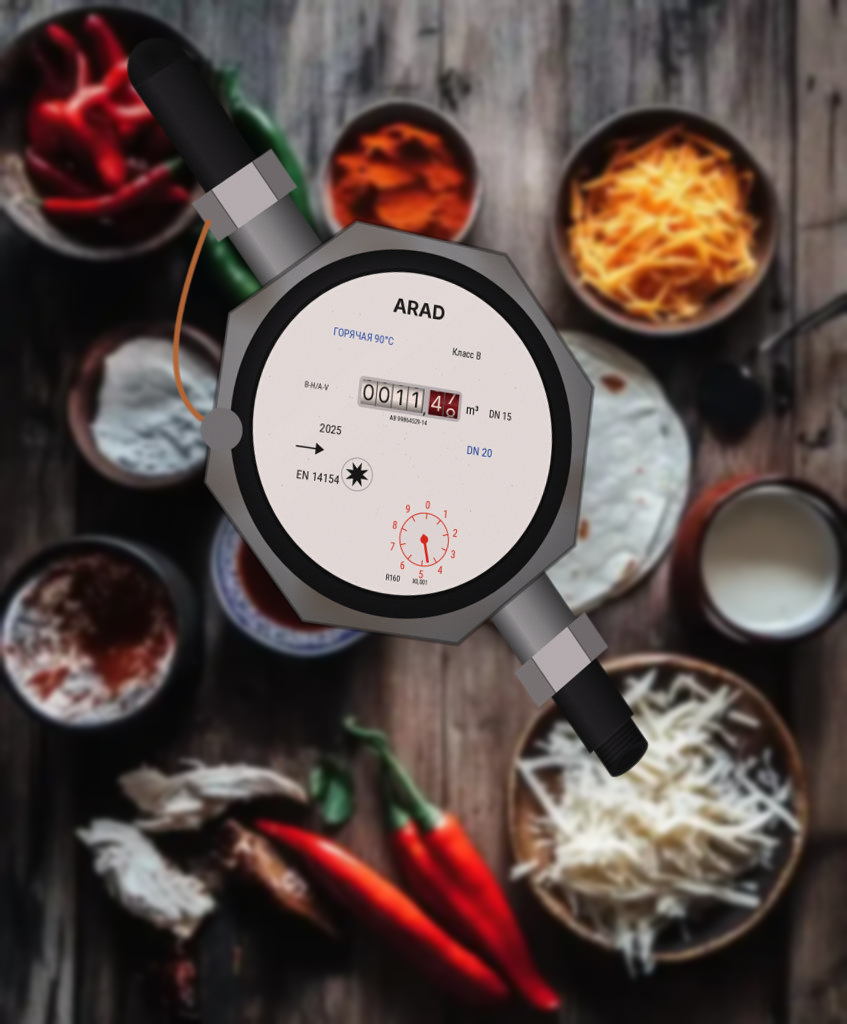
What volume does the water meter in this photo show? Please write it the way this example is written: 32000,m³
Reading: 11.474,m³
